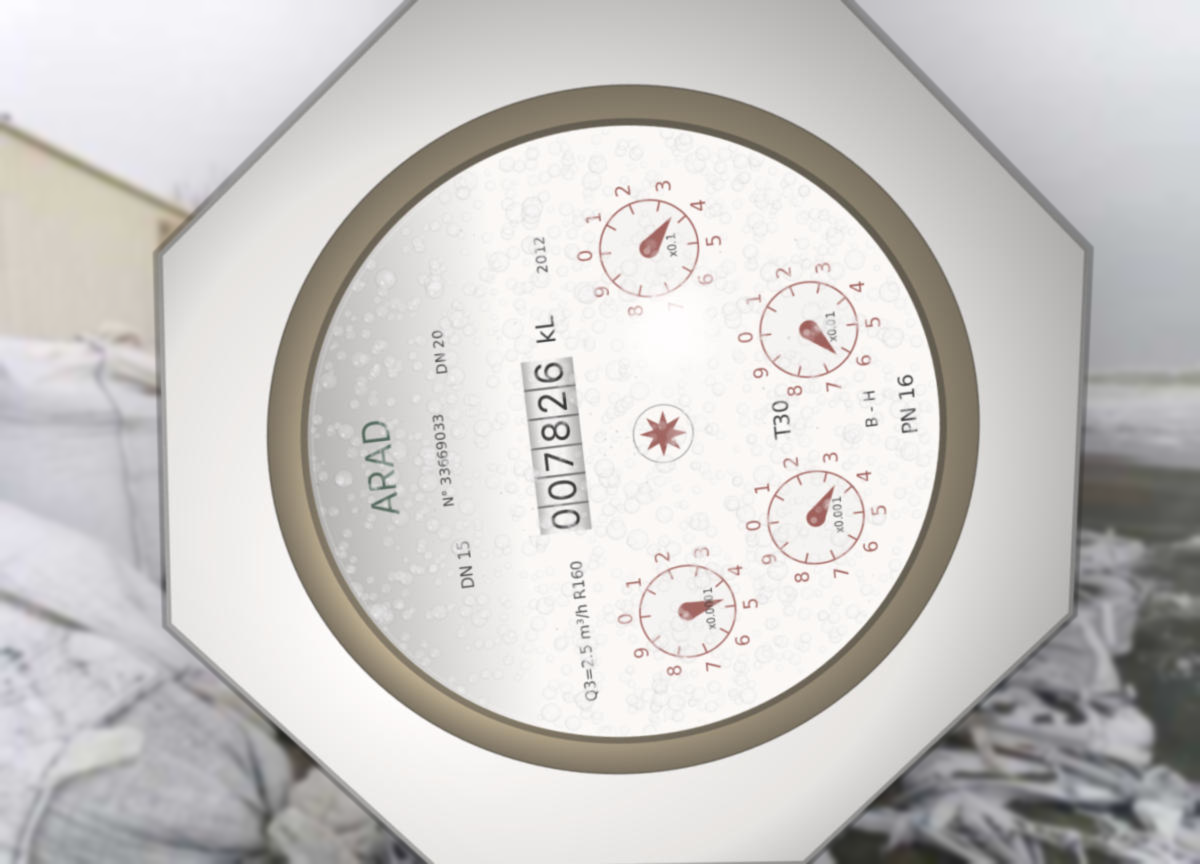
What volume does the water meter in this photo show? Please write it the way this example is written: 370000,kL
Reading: 7826.3634,kL
